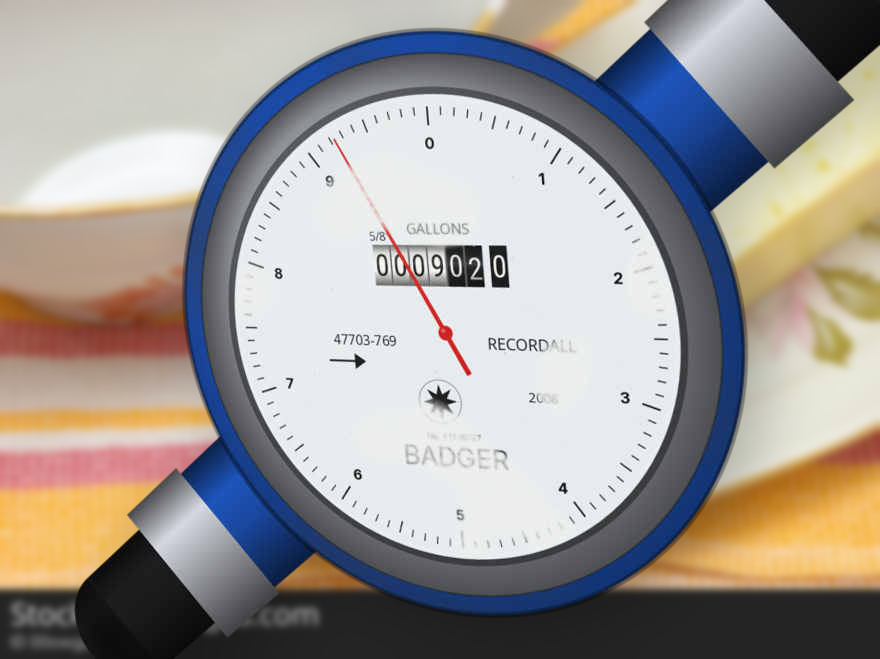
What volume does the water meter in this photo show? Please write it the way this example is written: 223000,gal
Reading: 9019.2,gal
